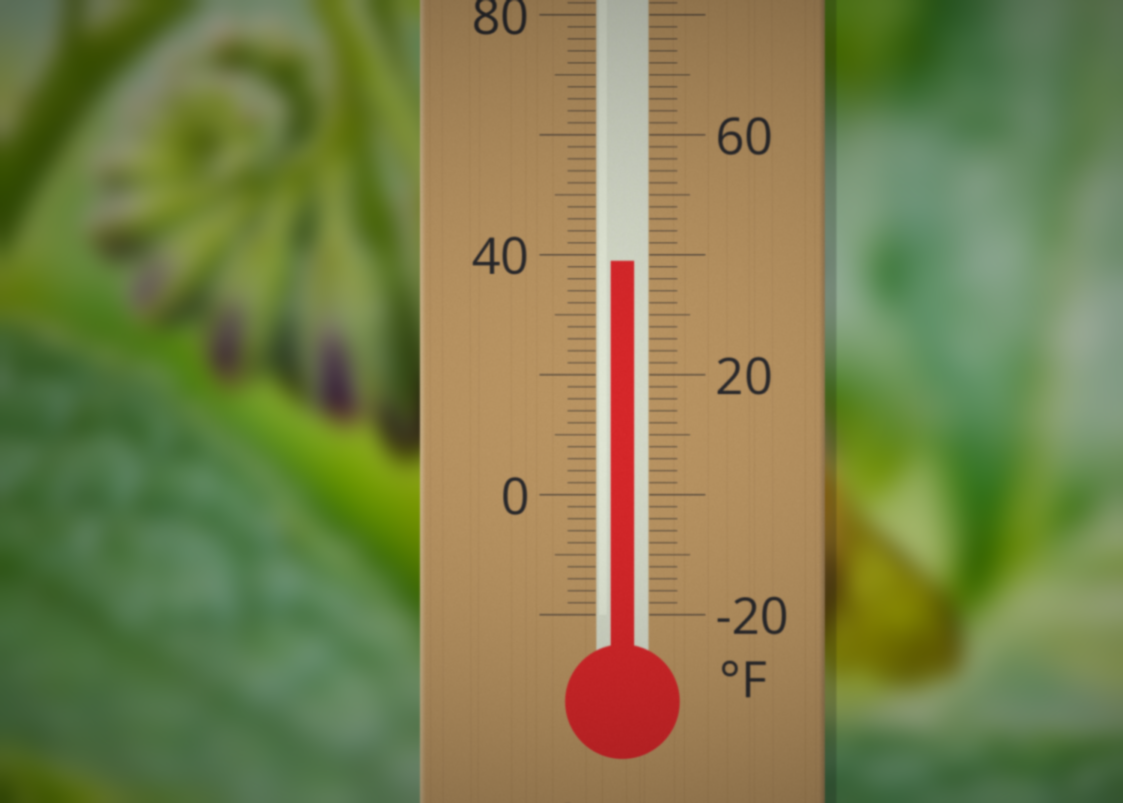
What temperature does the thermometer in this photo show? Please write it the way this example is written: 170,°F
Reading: 39,°F
